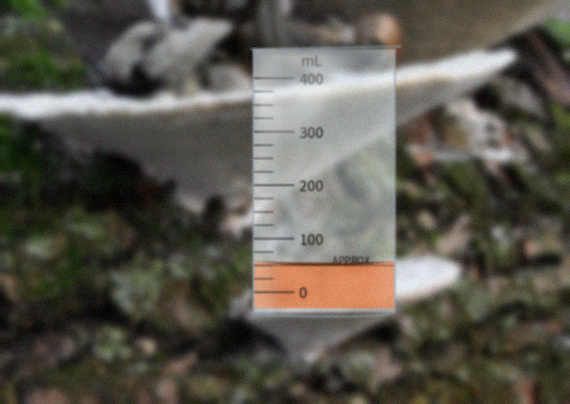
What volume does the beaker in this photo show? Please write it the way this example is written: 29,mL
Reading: 50,mL
